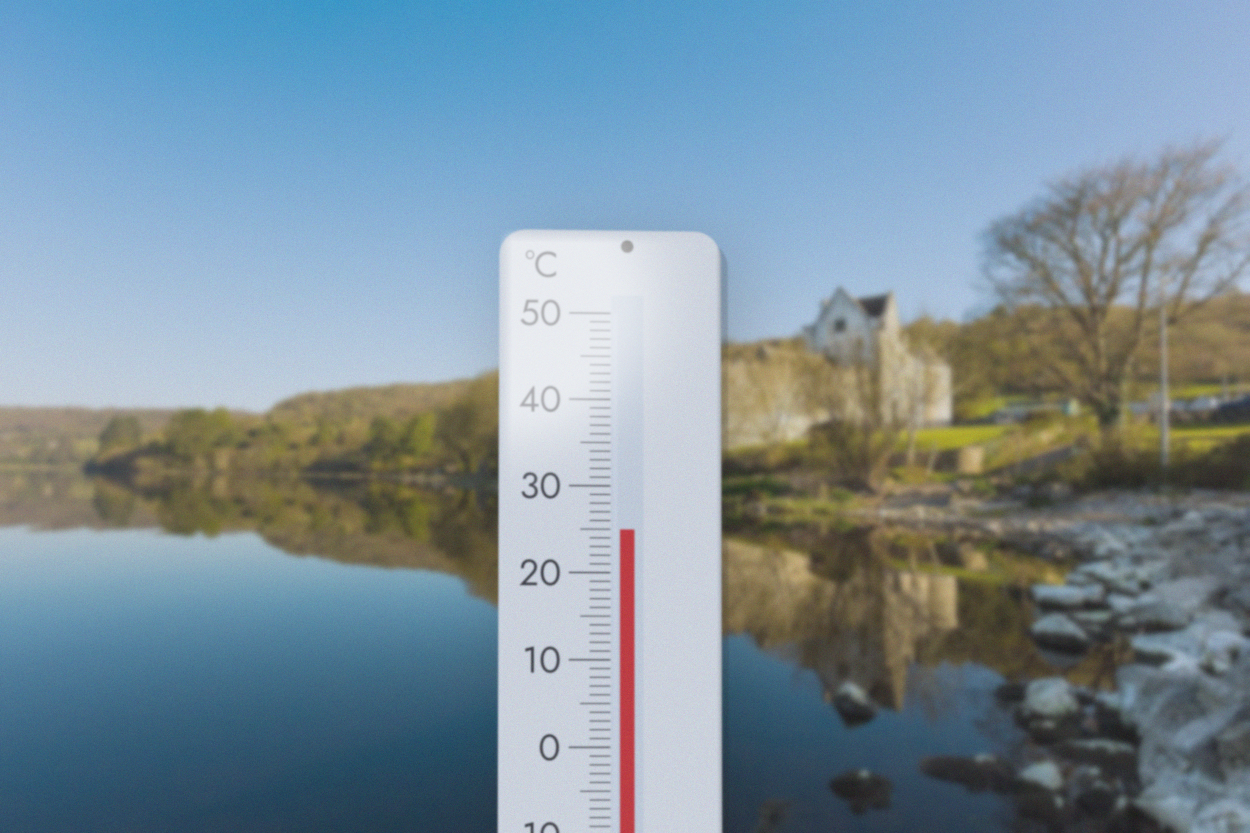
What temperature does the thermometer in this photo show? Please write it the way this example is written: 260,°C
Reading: 25,°C
